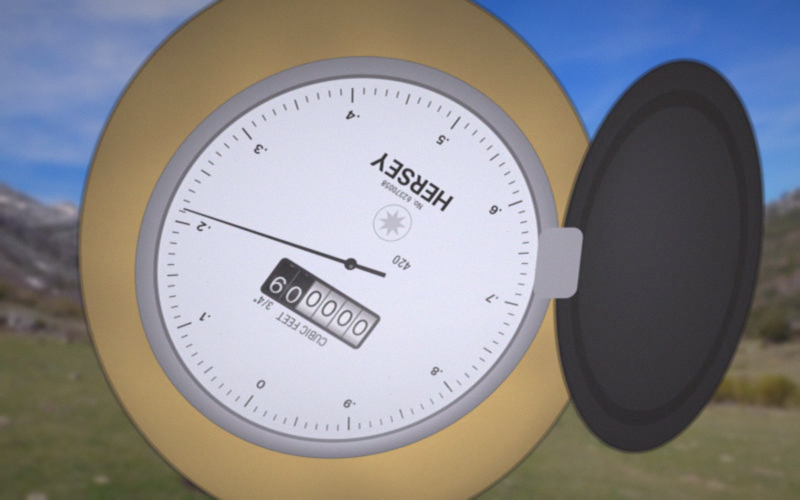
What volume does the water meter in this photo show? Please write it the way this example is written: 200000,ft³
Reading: 9.21,ft³
